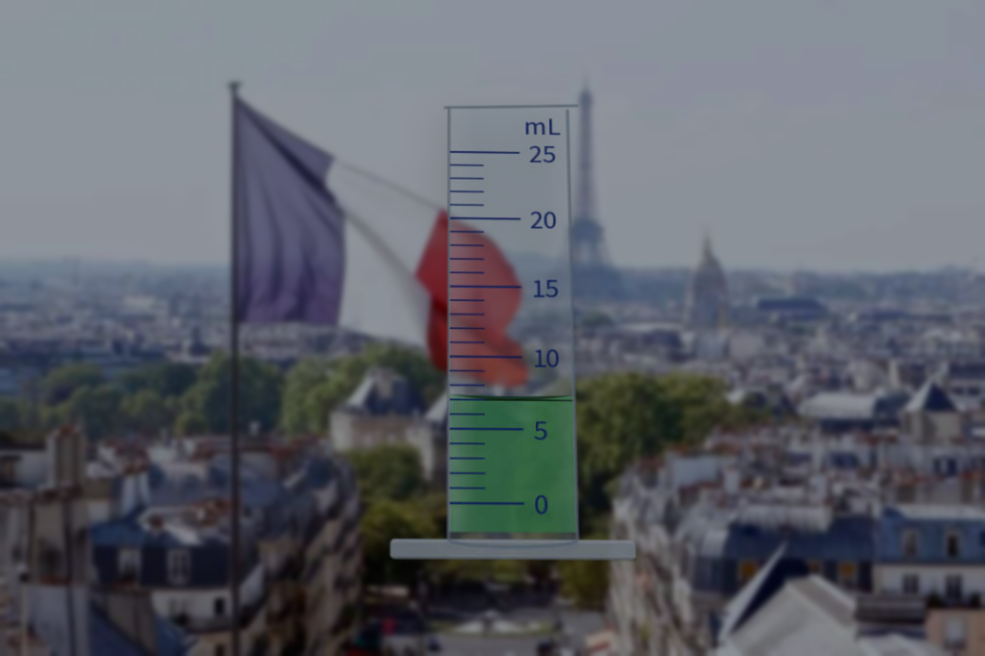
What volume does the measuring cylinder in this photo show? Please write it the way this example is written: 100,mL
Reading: 7,mL
